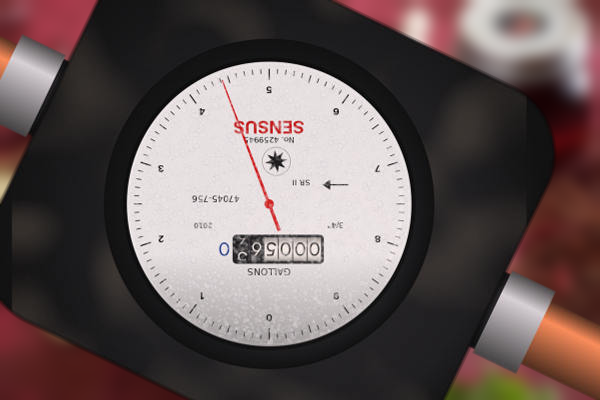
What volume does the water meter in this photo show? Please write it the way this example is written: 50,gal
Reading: 5654.4,gal
